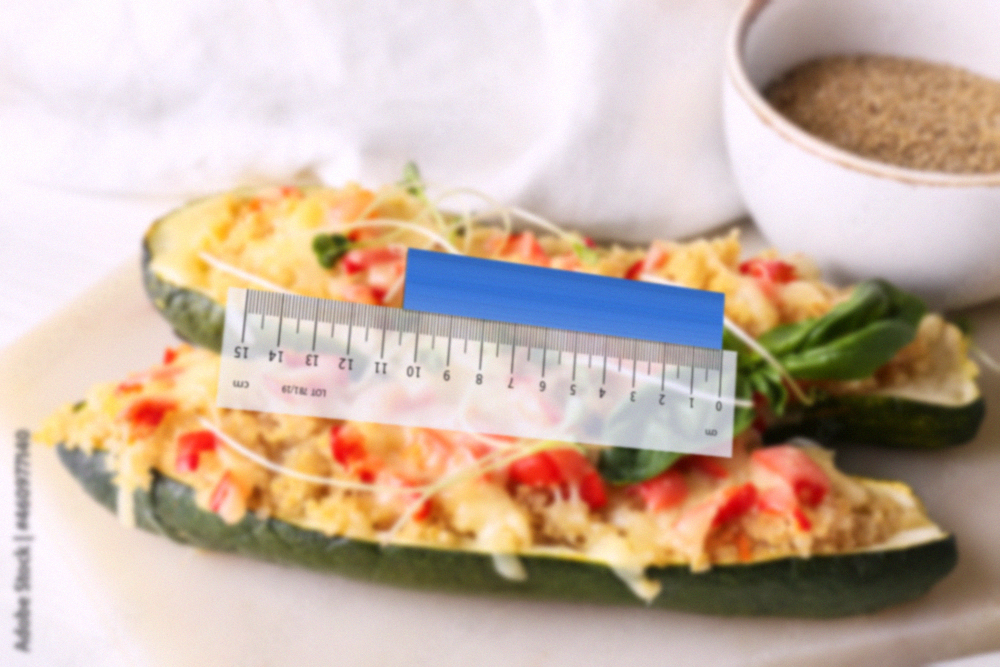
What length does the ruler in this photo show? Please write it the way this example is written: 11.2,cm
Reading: 10.5,cm
